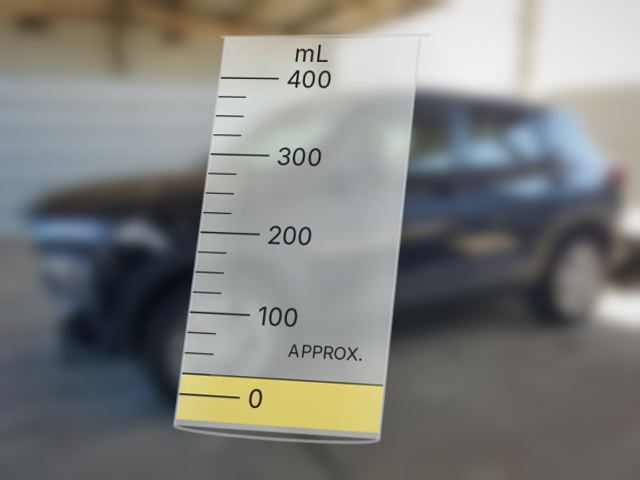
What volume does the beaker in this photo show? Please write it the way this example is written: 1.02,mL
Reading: 25,mL
